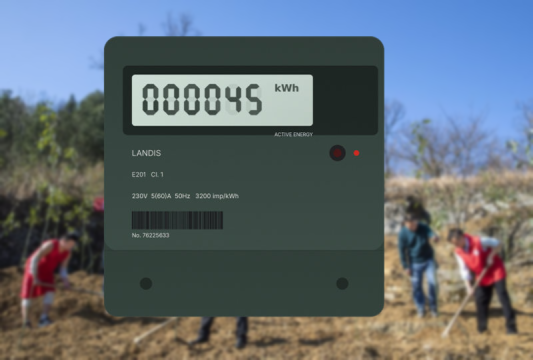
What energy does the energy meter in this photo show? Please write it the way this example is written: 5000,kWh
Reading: 45,kWh
